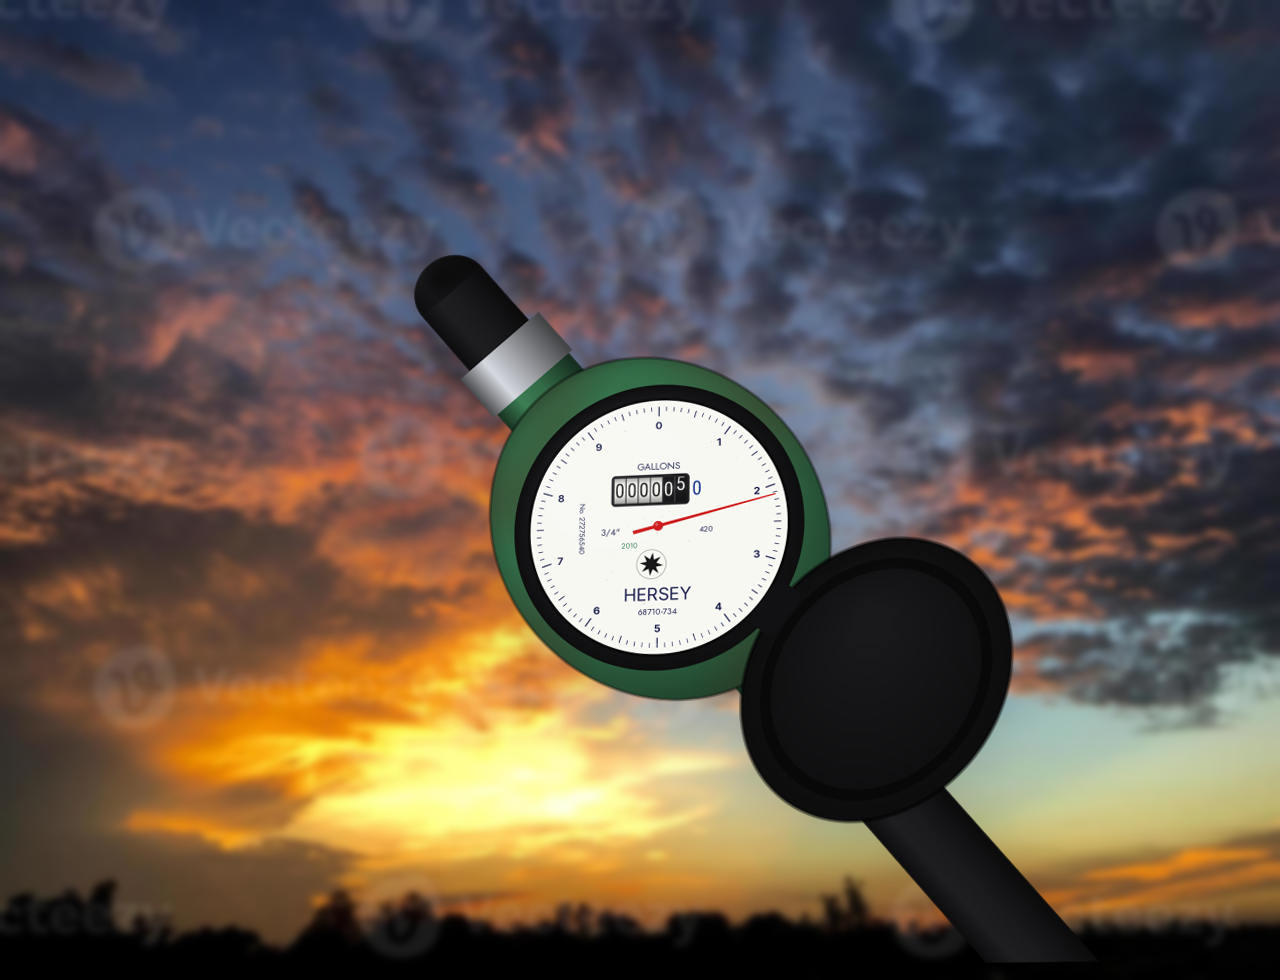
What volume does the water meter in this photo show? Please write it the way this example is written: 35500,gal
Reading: 52.1,gal
